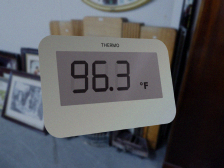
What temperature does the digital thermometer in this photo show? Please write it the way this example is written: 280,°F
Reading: 96.3,°F
